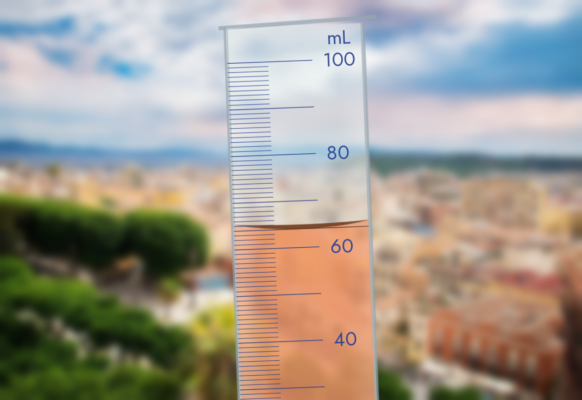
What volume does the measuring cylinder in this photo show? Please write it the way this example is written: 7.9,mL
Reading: 64,mL
